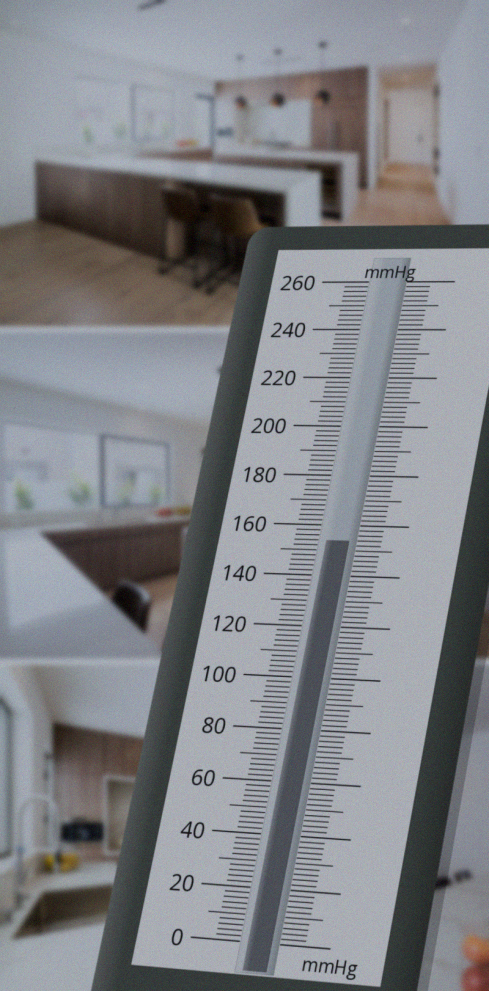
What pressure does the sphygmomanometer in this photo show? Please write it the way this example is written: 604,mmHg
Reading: 154,mmHg
